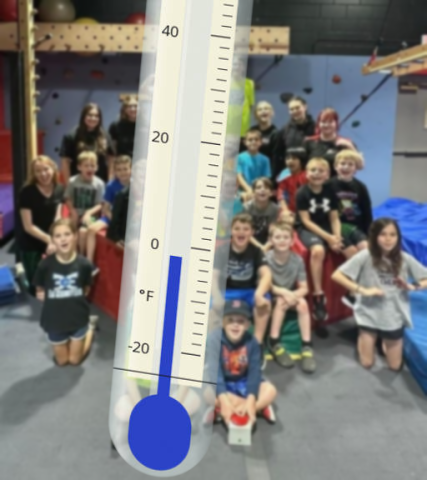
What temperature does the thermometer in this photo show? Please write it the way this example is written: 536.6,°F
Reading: -2,°F
